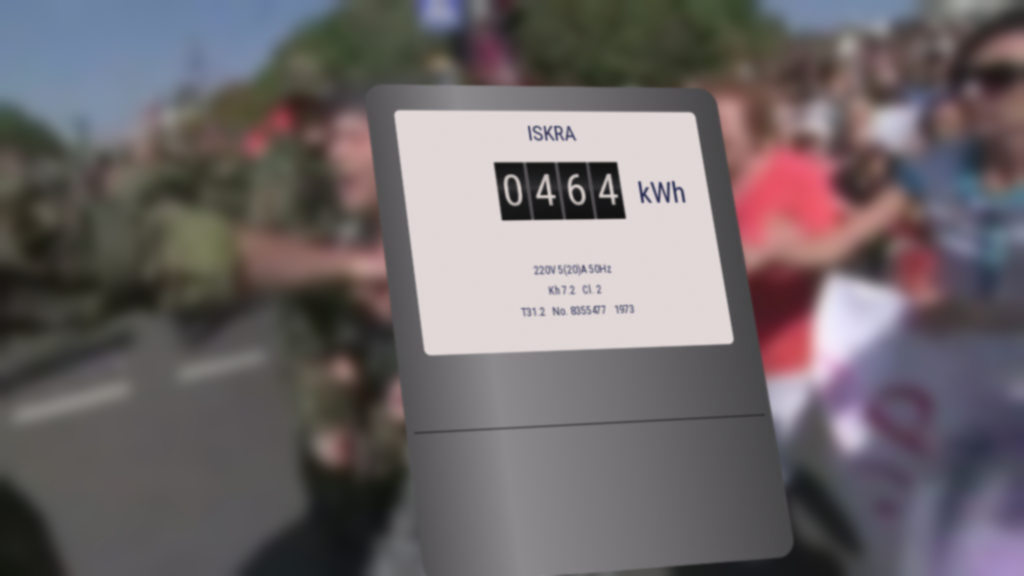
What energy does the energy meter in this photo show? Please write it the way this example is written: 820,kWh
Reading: 464,kWh
